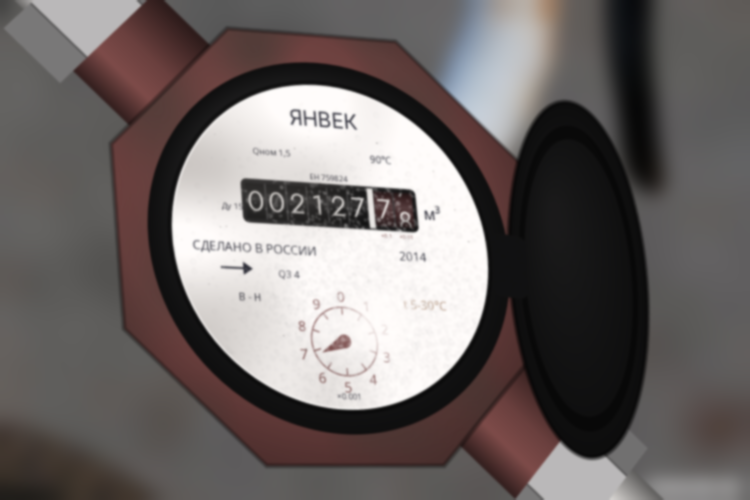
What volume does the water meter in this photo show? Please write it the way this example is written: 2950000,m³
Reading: 2127.776,m³
